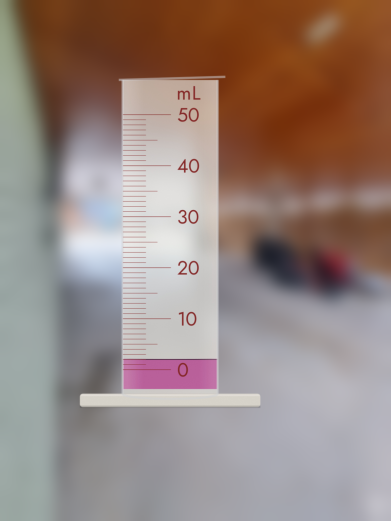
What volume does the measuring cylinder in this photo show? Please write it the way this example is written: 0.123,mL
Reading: 2,mL
